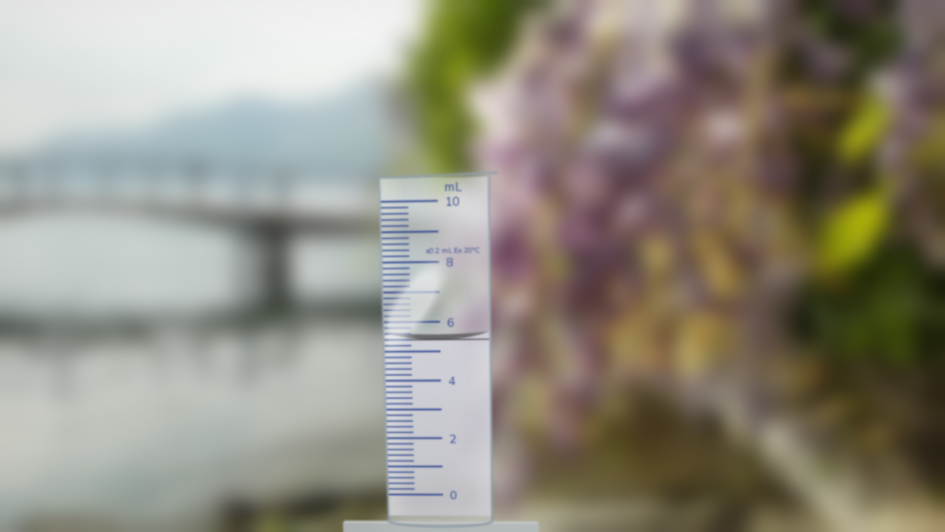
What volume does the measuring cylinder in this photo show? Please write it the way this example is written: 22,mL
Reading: 5.4,mL
